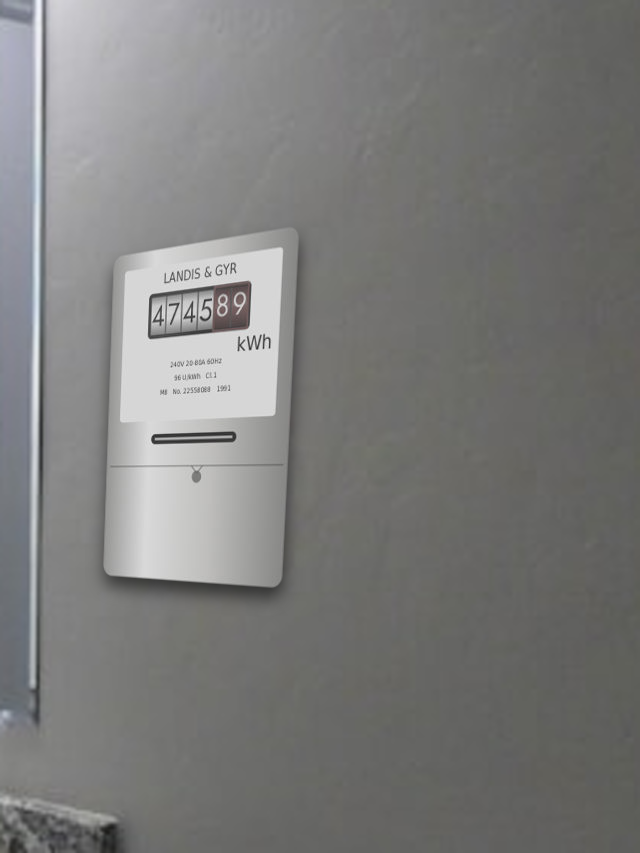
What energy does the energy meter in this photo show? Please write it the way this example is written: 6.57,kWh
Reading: 4745.89,kWh
